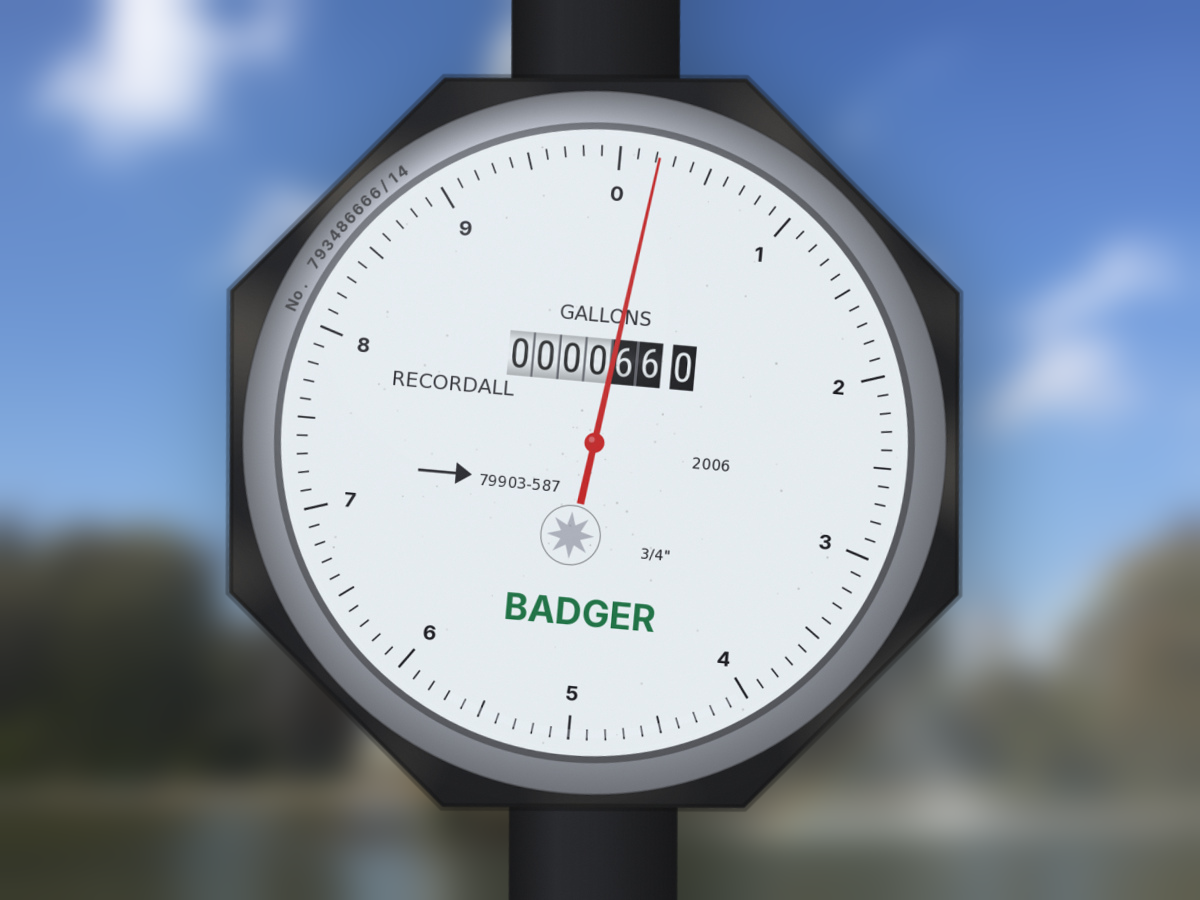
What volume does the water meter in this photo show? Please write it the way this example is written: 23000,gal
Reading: 660.2,gal
